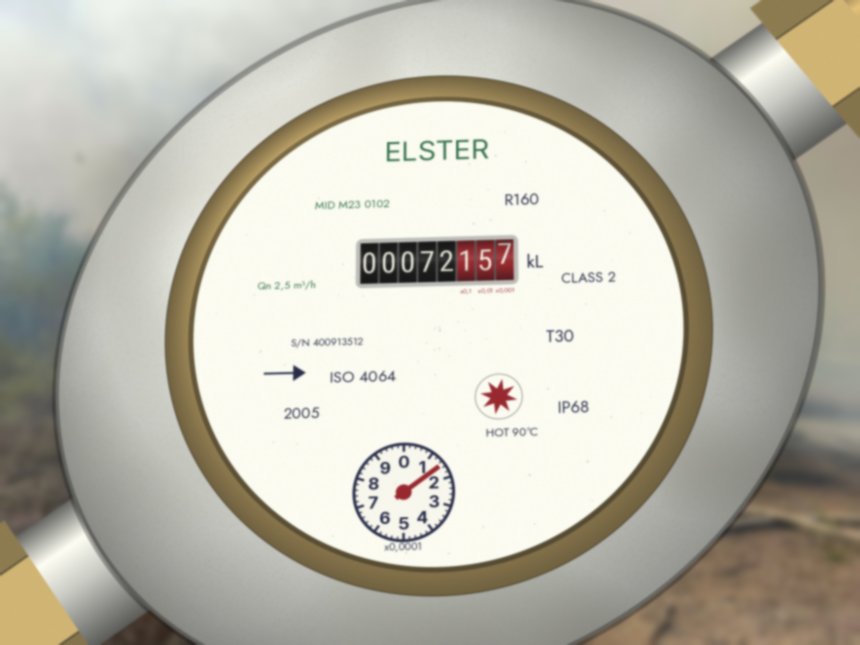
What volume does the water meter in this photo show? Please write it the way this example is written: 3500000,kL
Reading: 72.1571,kL
